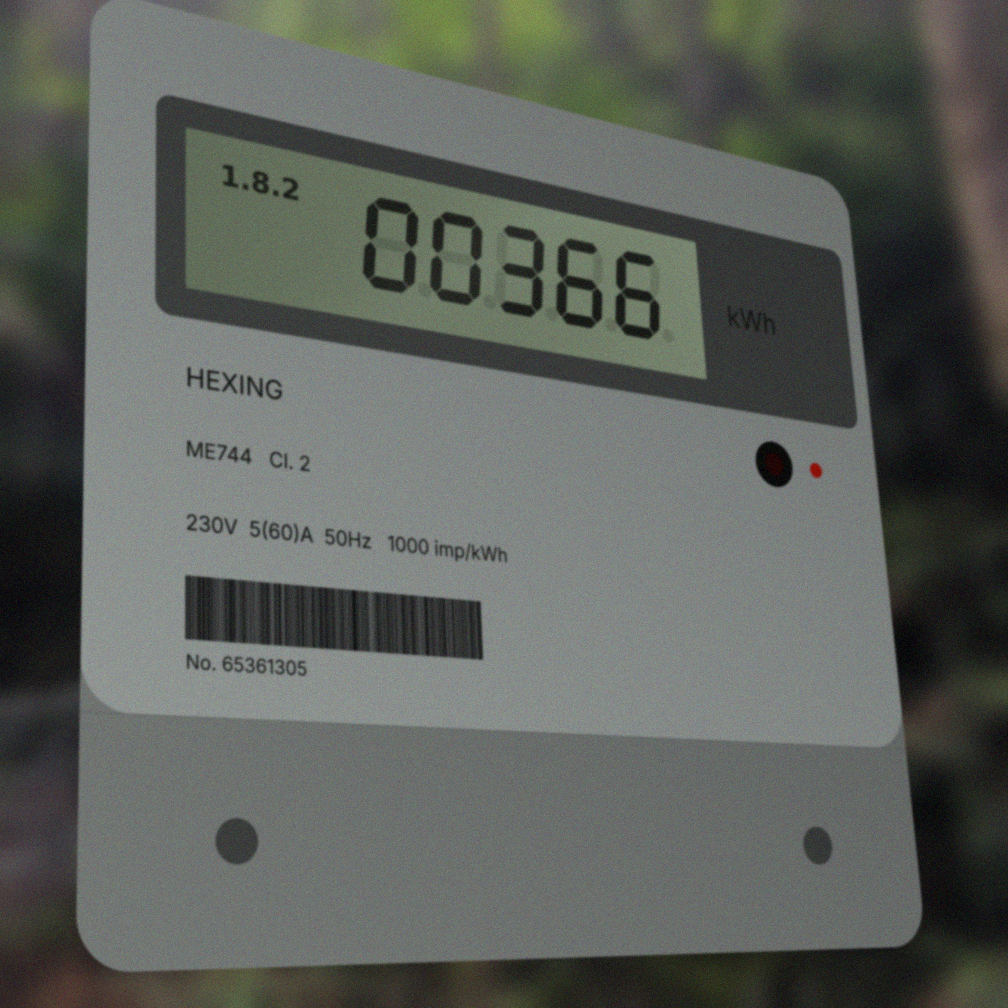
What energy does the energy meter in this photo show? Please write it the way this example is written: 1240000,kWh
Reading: 366,kWh
